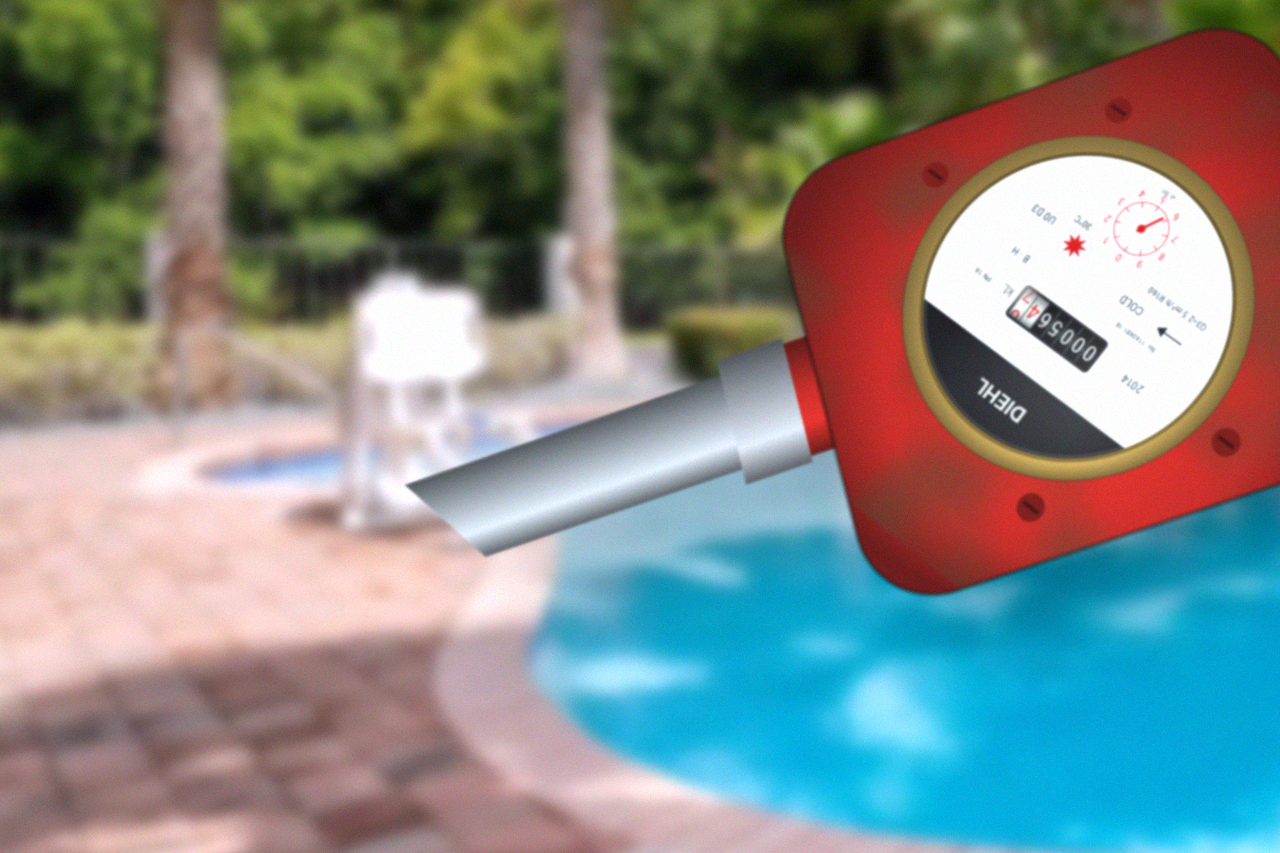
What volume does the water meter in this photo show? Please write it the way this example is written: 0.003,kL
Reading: 56.465,kL
